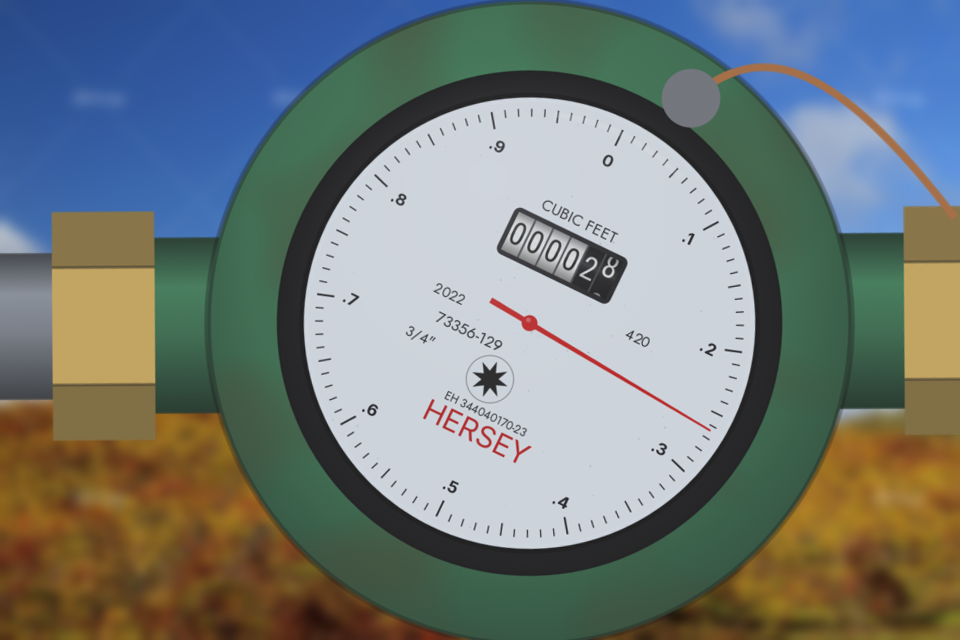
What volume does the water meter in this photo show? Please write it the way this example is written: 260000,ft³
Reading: 28.26,ft³
